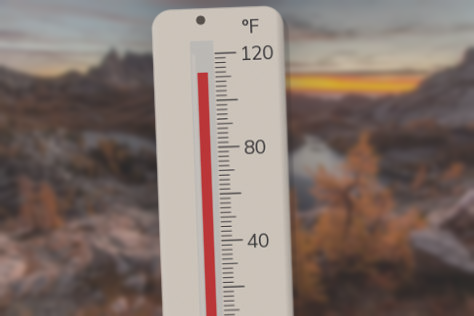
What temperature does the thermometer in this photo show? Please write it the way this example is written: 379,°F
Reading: 112,°F
